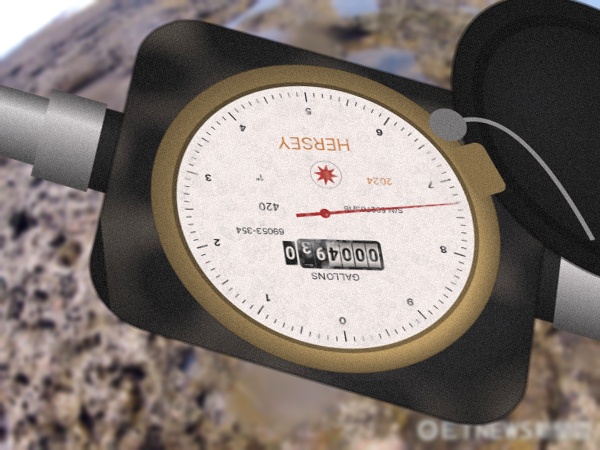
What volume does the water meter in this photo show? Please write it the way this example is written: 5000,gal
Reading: 4927.3,gal
